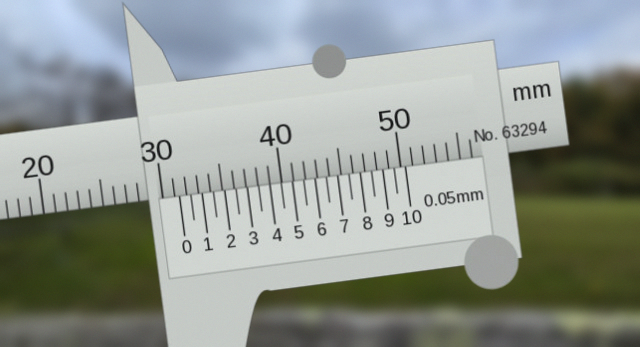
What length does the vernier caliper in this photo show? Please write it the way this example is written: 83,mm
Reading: 31.4,mm
